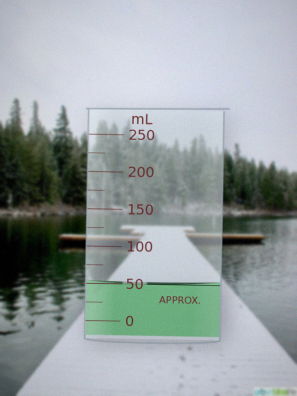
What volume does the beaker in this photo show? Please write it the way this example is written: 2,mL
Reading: 50,mL
